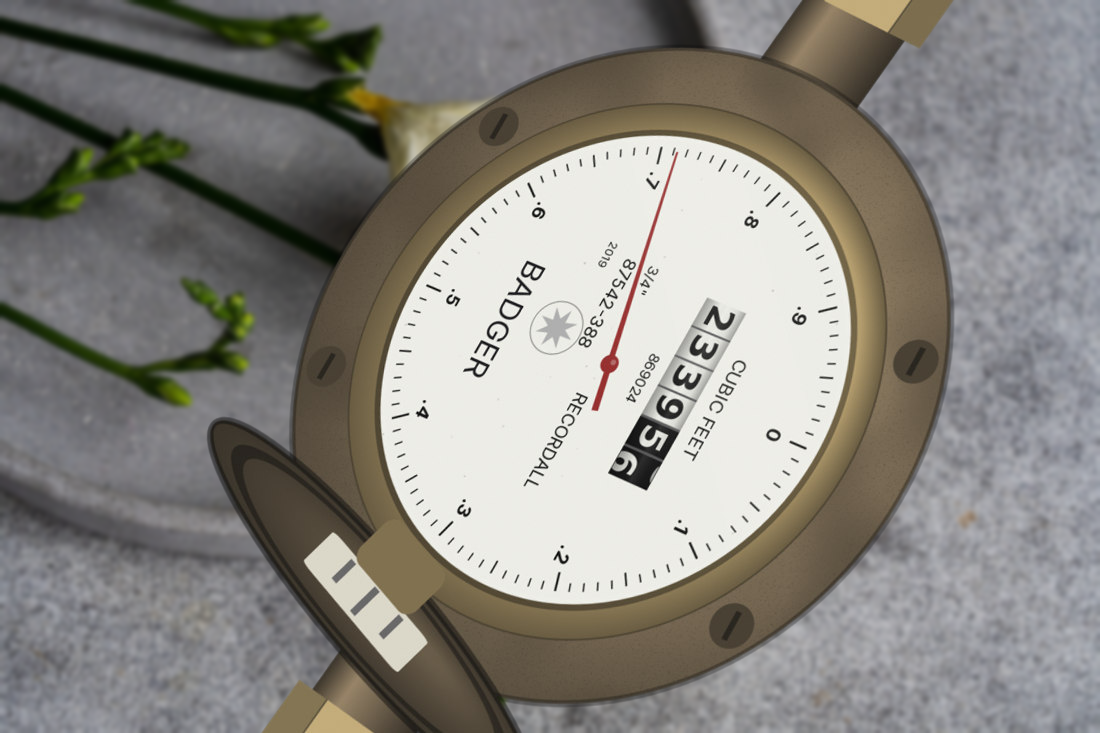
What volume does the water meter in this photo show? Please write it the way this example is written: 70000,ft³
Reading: 233955.71,ft³
